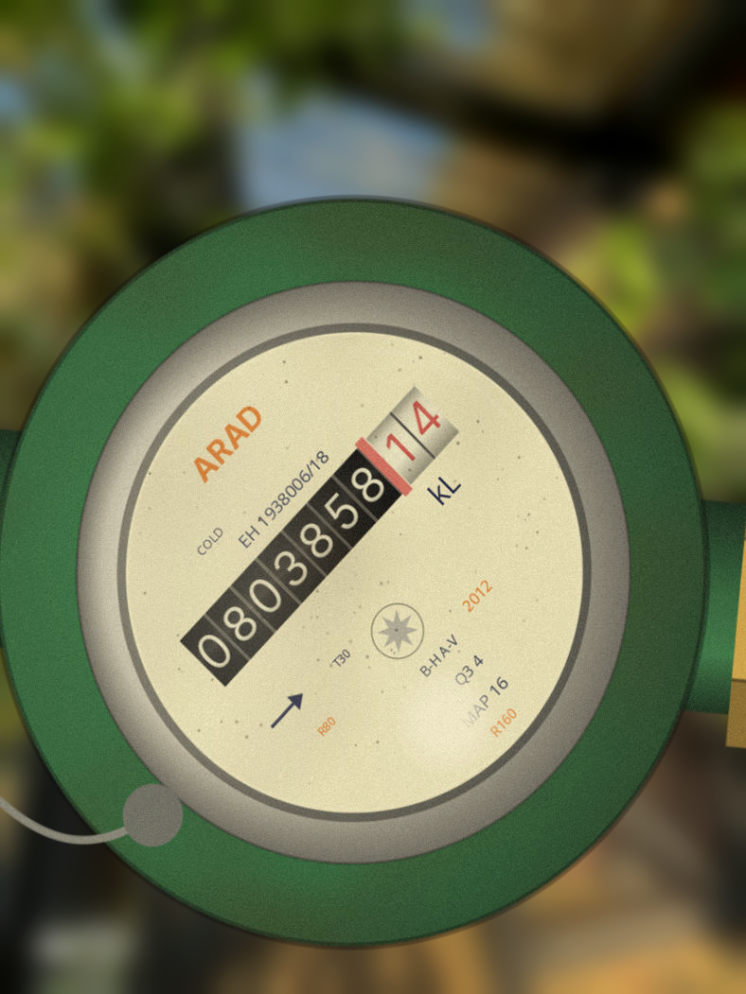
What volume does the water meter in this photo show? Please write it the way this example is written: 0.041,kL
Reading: 803858.14,kL
